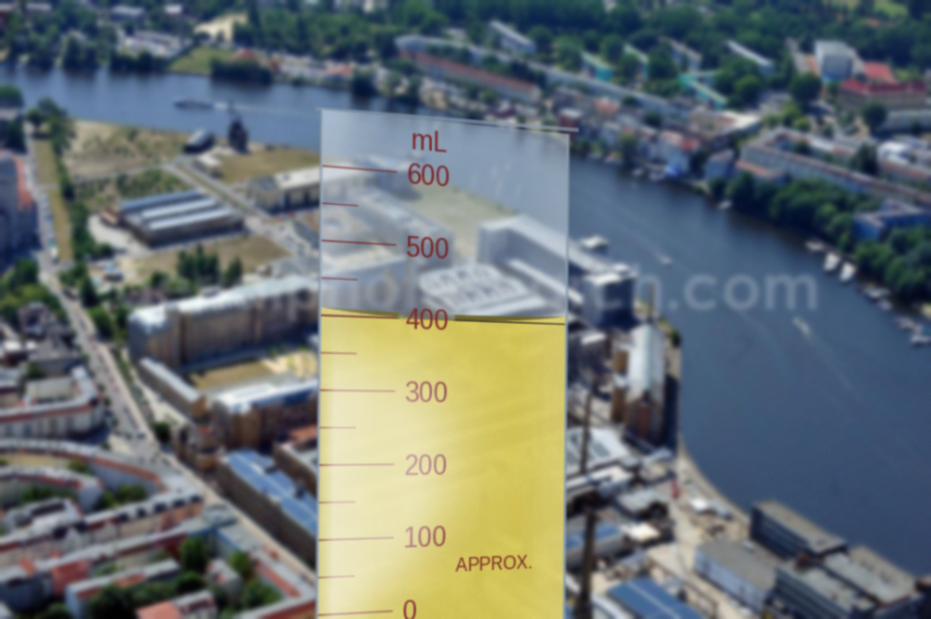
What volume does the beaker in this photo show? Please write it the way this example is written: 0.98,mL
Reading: 400,mL
